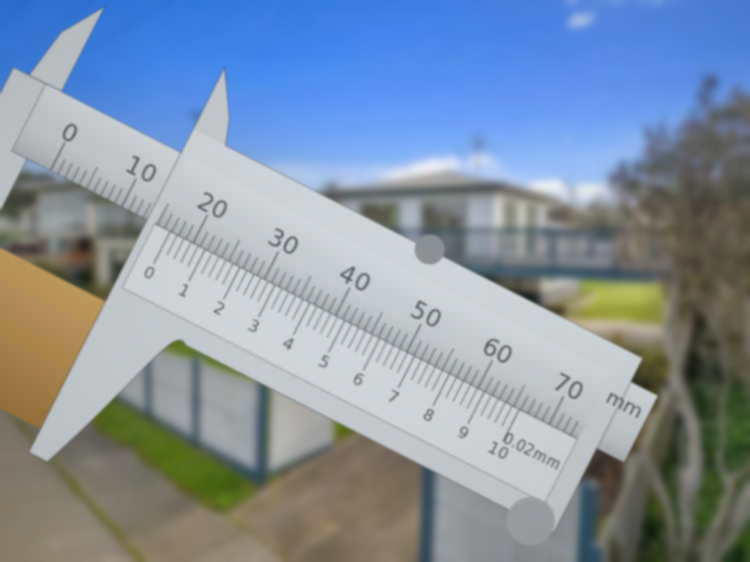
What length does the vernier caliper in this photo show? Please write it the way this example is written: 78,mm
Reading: 16.8,mm
